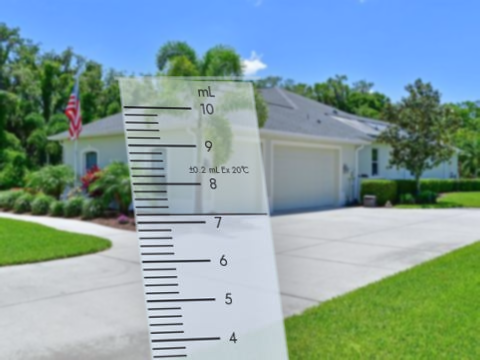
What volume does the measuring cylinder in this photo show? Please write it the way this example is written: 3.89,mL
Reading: 7.2,mL
